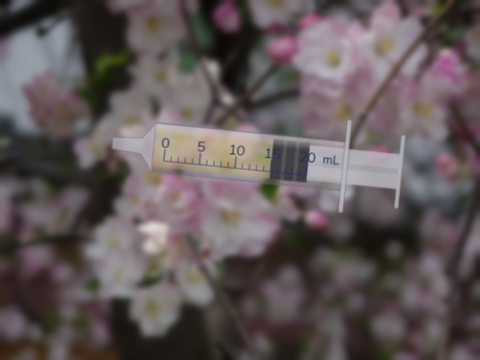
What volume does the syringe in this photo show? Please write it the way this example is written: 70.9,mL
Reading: 15,mL
